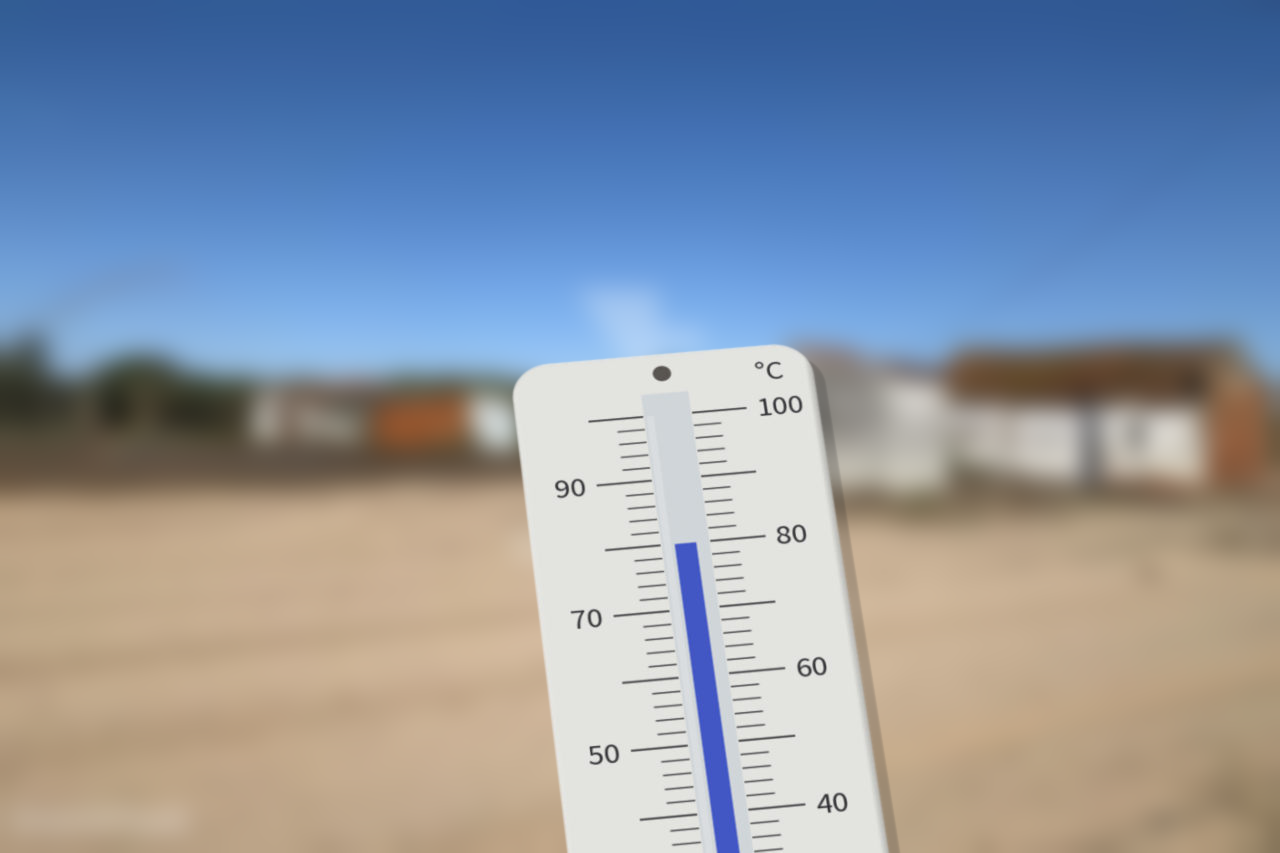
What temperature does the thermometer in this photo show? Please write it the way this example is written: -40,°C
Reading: 80,°C
